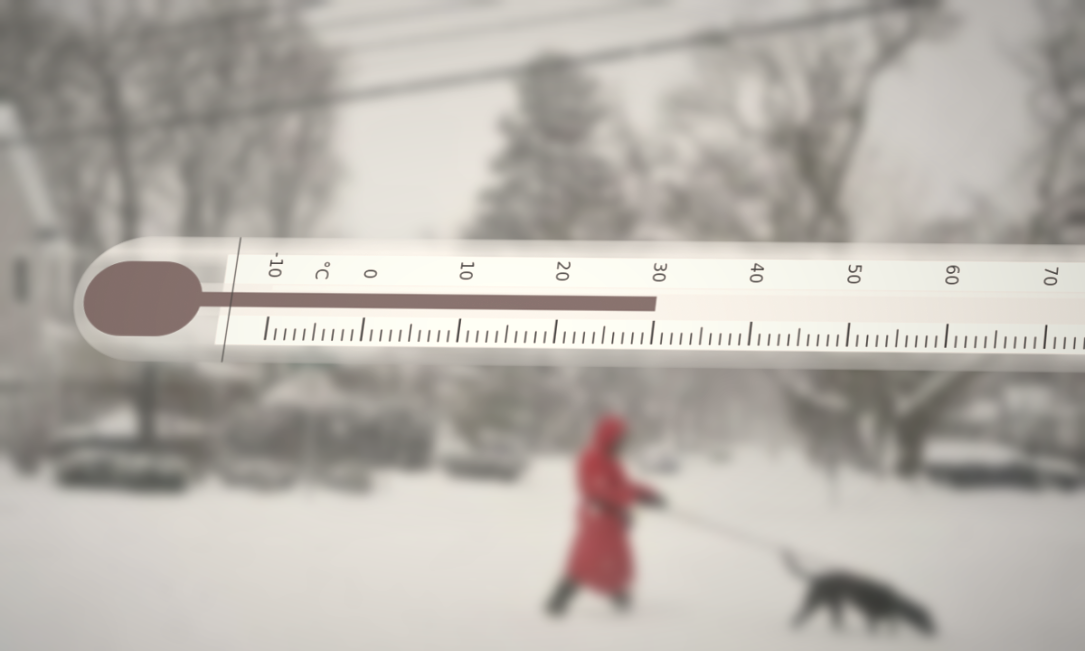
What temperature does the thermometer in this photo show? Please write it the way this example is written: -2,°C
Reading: 30,°C
